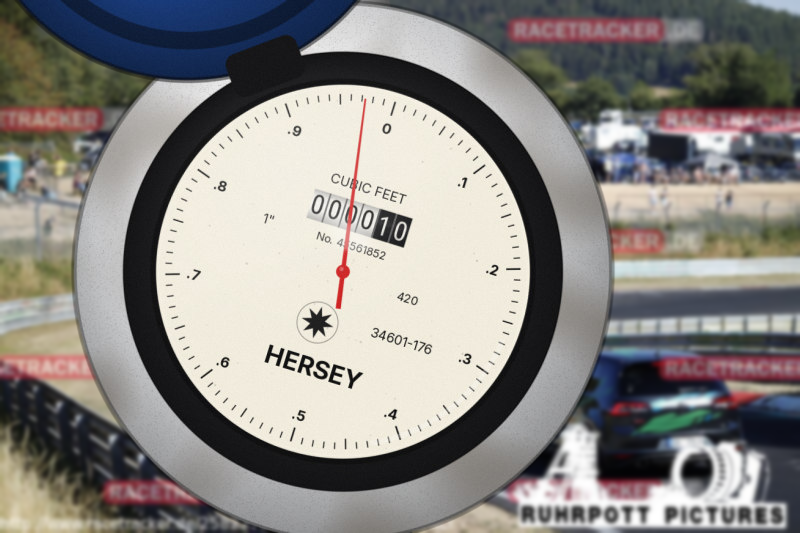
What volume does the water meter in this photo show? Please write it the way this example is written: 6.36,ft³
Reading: 9.97,ft³
